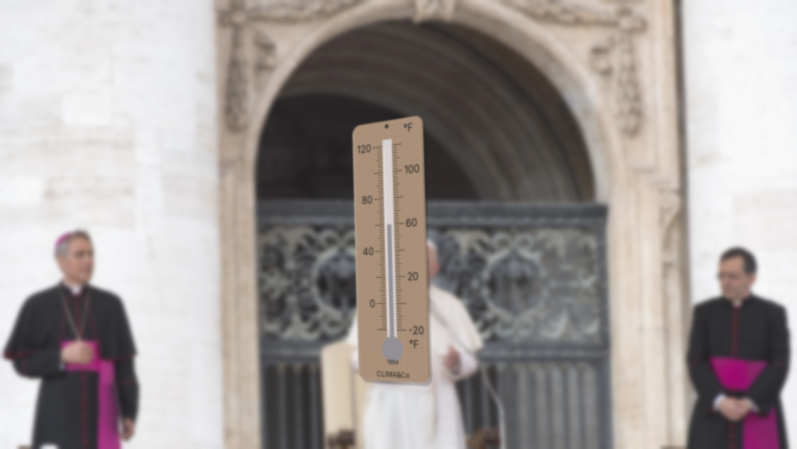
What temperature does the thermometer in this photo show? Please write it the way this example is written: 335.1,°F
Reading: 60,°F
